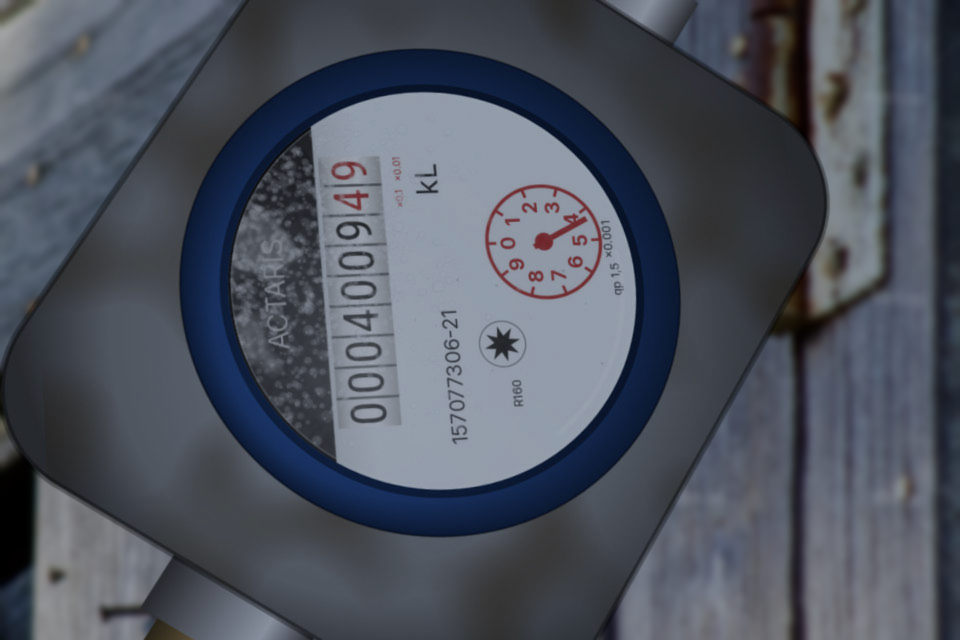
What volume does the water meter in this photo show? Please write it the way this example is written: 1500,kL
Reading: 4009.494,kL
